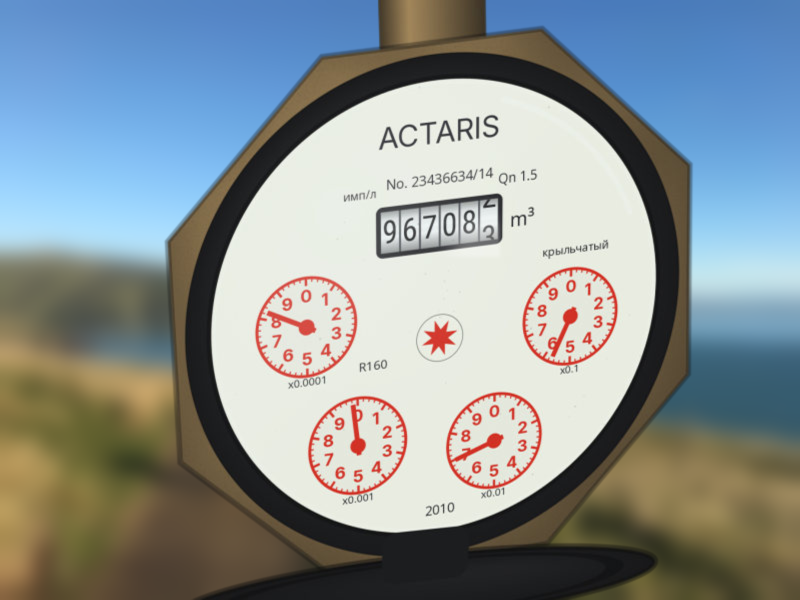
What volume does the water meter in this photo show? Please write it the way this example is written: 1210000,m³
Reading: 967082.5698,m³
